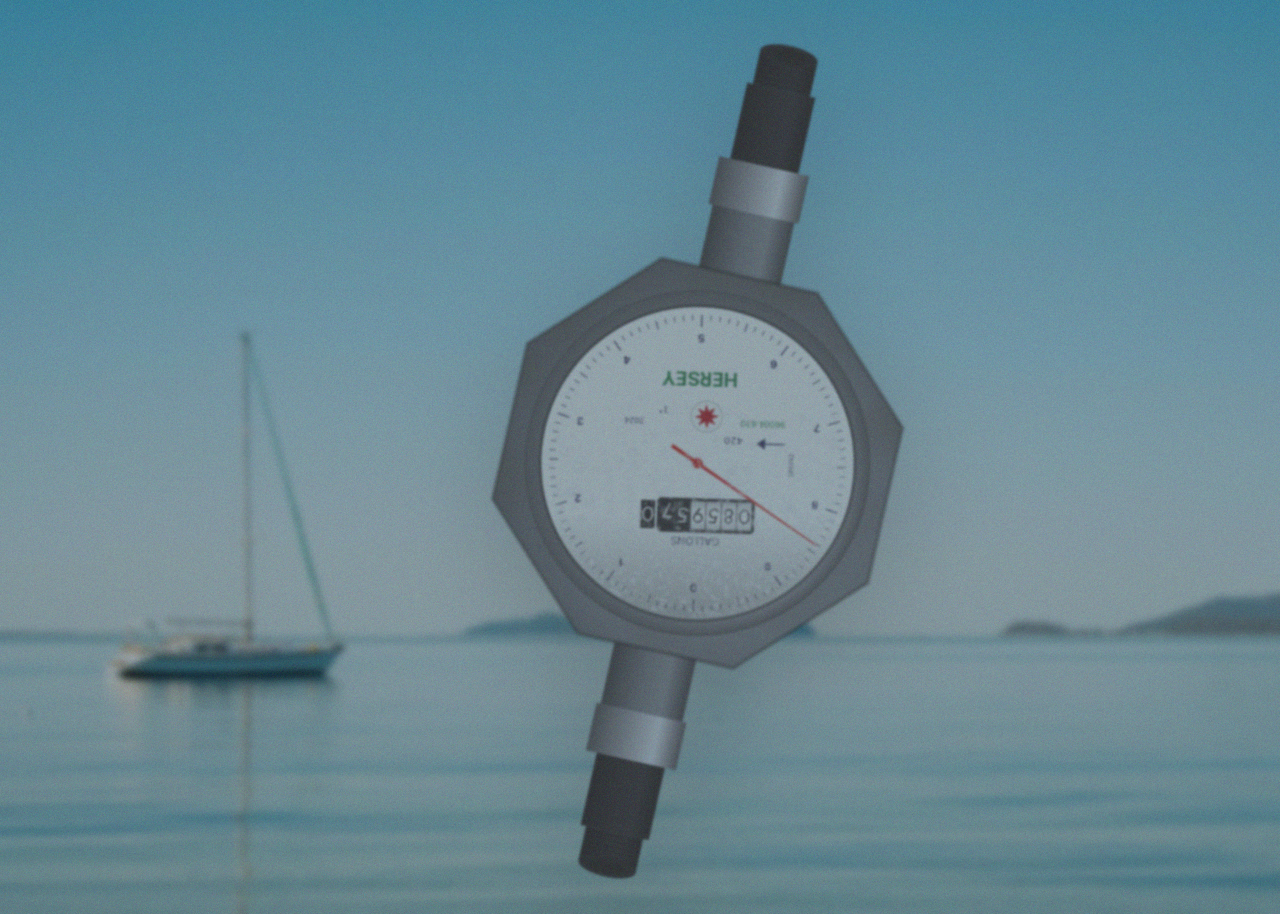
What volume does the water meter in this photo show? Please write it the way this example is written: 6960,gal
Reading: 859568.4,gal
